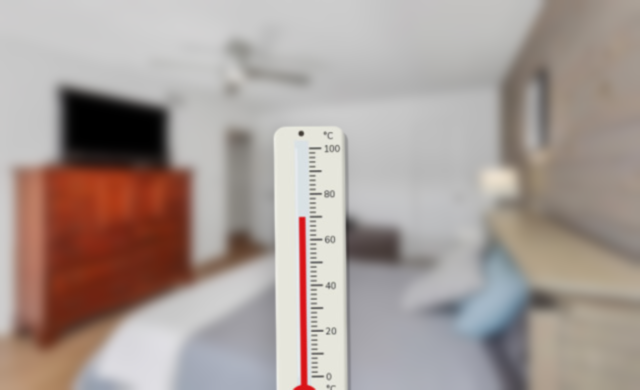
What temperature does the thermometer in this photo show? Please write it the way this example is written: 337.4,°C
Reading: 70,°C
